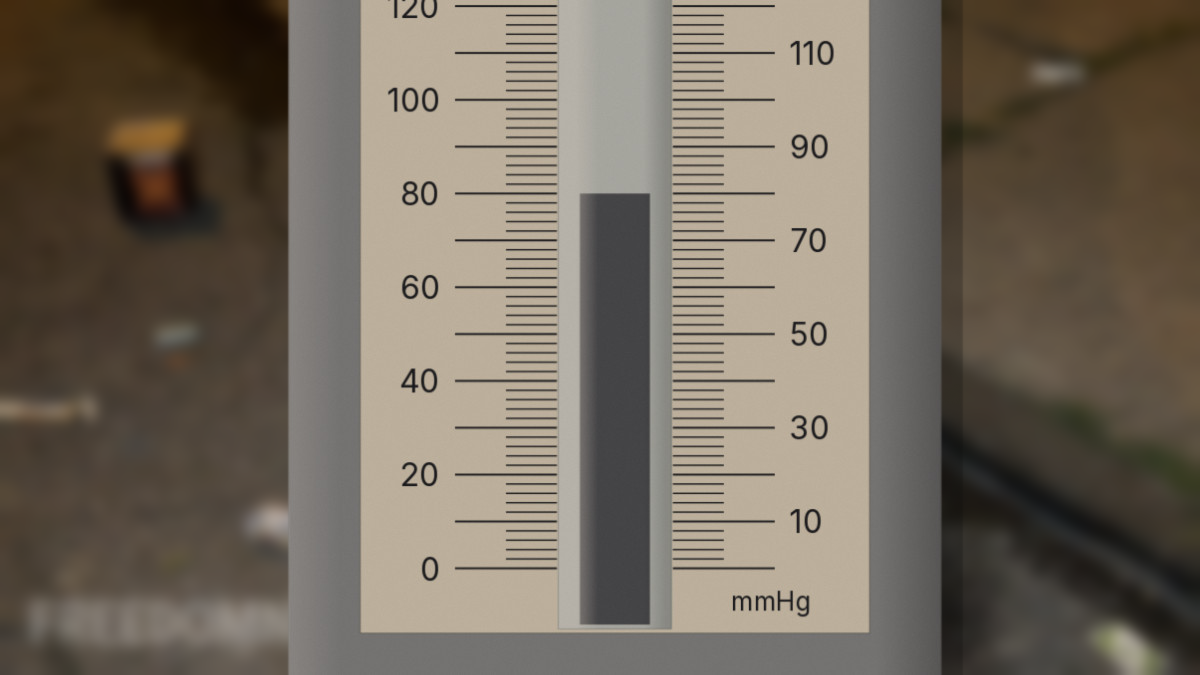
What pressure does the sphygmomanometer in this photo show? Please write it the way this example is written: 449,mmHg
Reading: 80,mmHg
